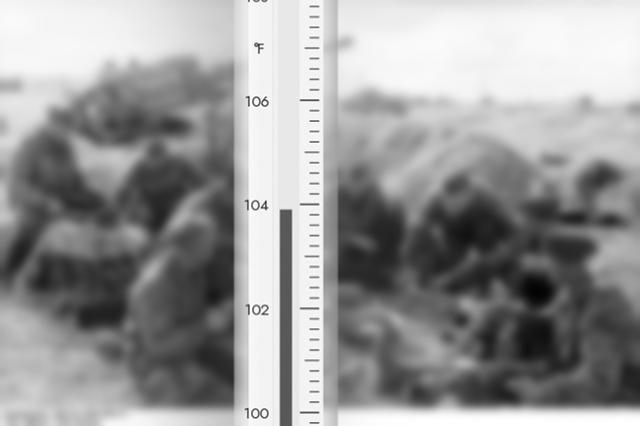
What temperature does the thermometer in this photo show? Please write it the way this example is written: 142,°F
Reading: 103.9,°F
